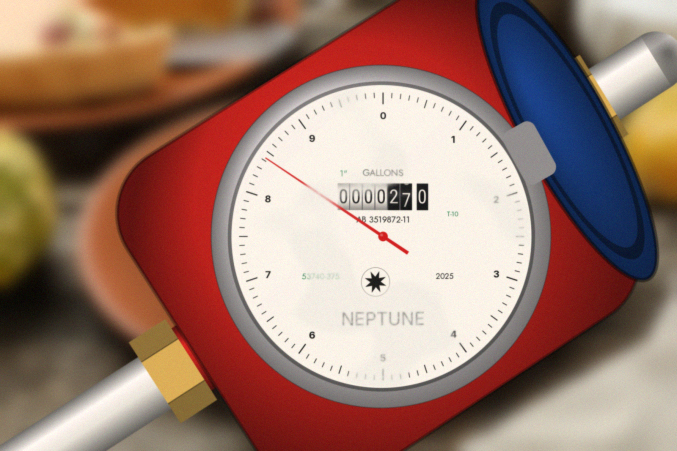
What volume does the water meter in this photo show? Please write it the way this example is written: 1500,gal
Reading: 268.4,gal
